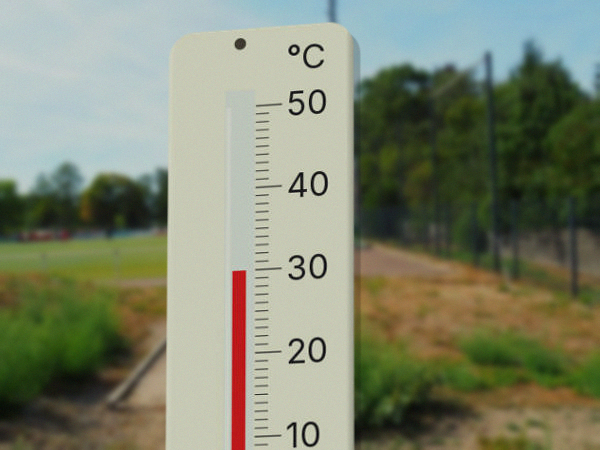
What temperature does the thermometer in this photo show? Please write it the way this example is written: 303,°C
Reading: 30,°C
